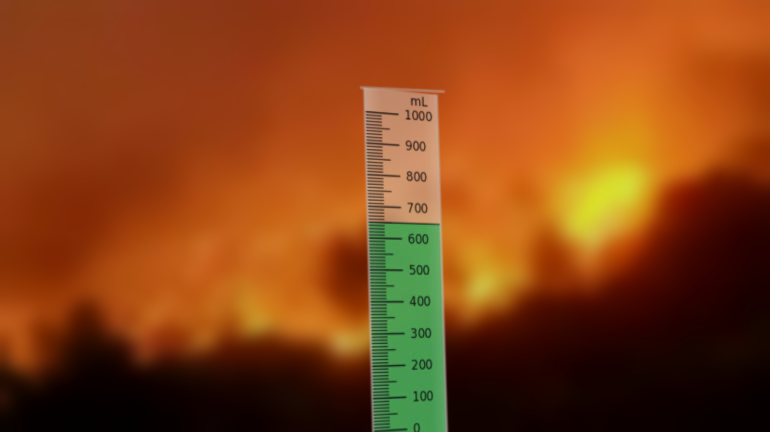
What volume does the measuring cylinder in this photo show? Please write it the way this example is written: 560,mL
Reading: 650,mL
